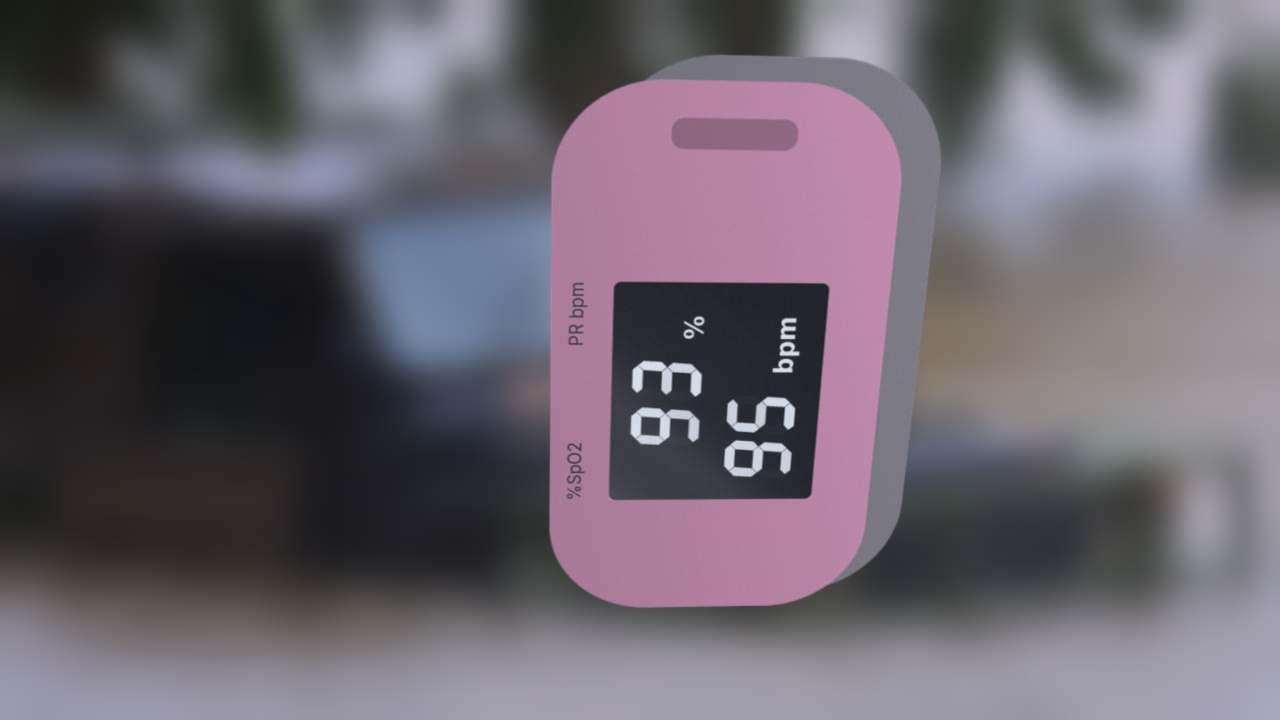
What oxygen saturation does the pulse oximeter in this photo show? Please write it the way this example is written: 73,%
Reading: 93,%
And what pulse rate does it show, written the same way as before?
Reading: 95,bpm
